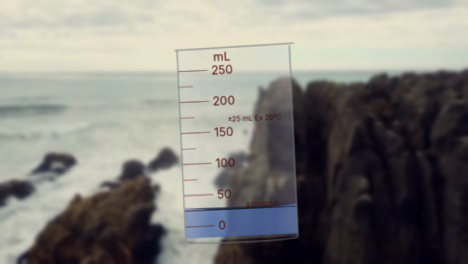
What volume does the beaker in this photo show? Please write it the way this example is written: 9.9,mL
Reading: 25,mL
